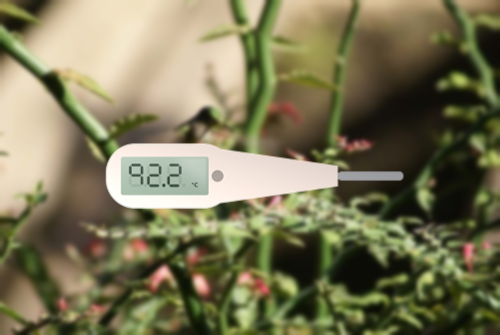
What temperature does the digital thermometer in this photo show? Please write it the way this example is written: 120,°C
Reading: 92.2,°C
